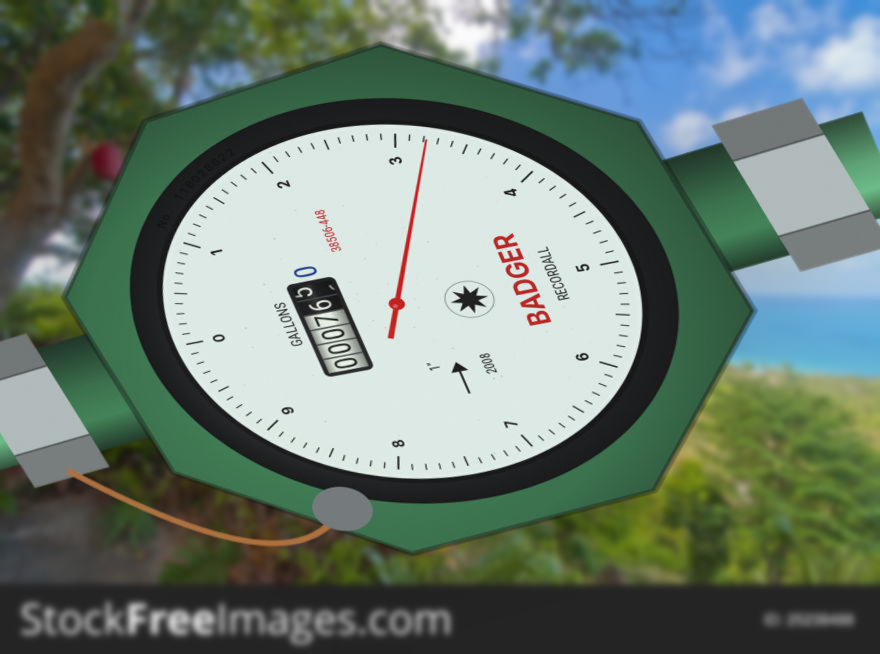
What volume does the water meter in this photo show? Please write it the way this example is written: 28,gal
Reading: 7653.2,gal
